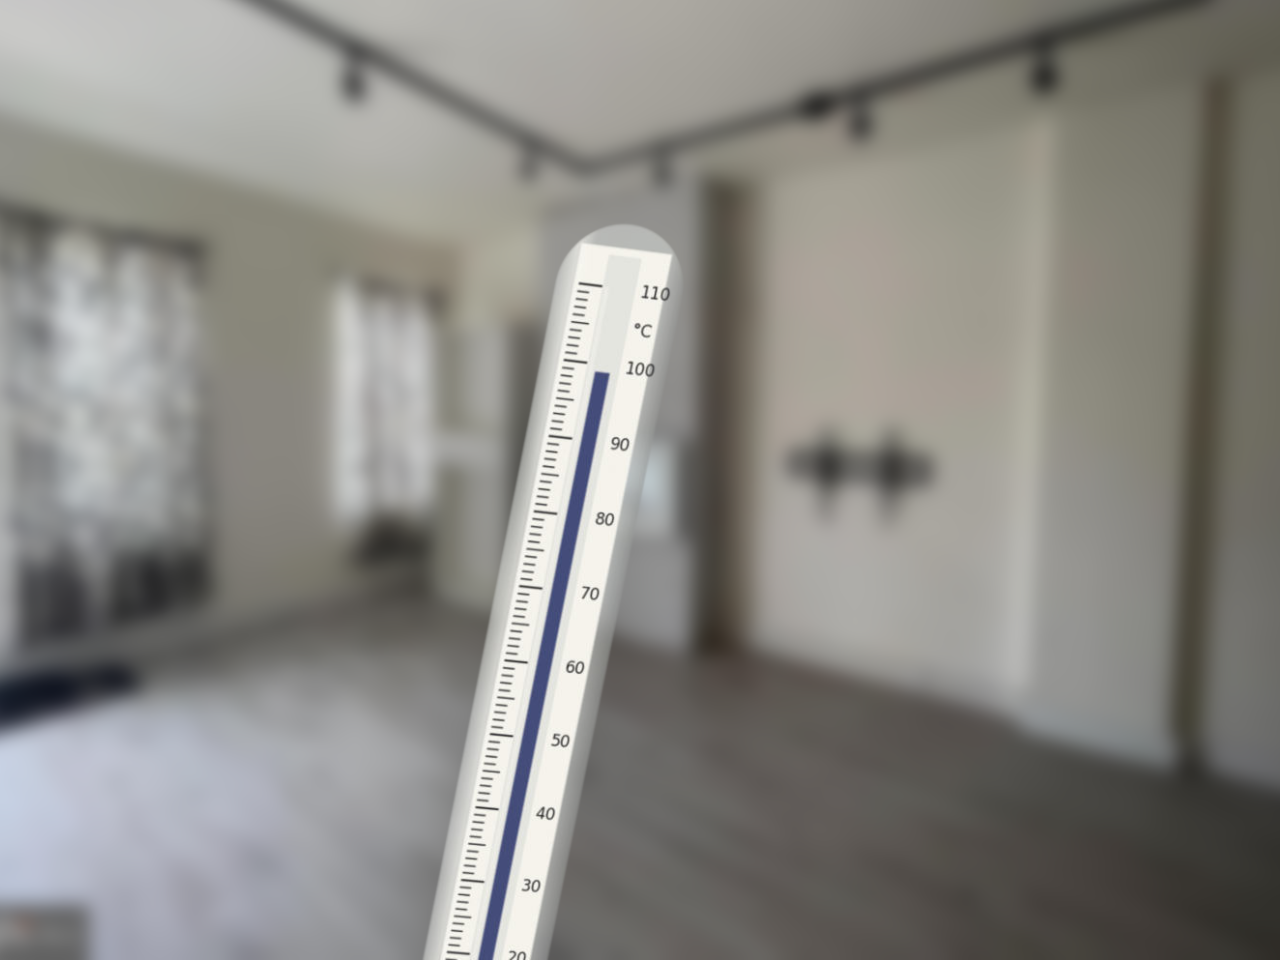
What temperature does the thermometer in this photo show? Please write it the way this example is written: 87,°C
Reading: 99,°C
